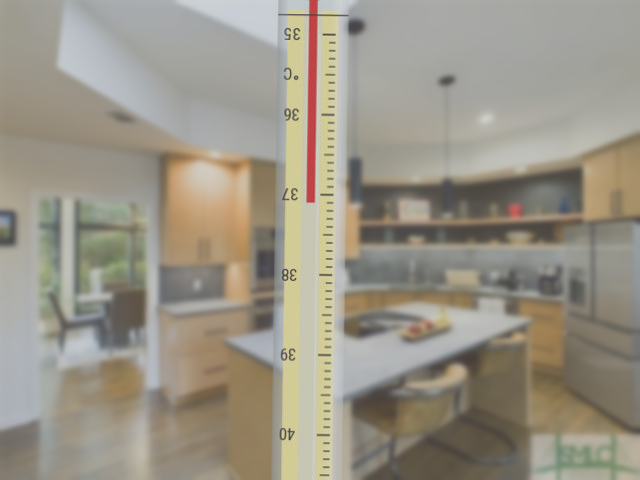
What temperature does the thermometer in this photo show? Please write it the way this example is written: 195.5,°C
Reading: 37.1,°C
